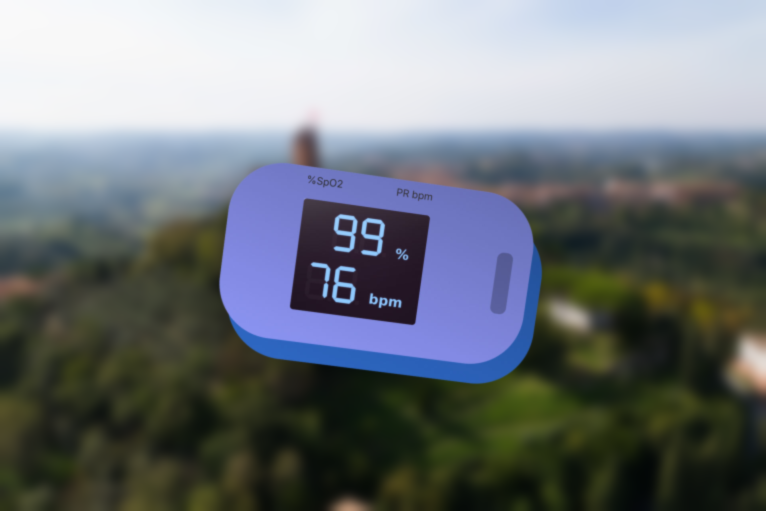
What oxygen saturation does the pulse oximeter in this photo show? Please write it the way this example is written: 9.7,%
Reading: 99,%
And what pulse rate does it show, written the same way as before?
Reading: 76,bpm
